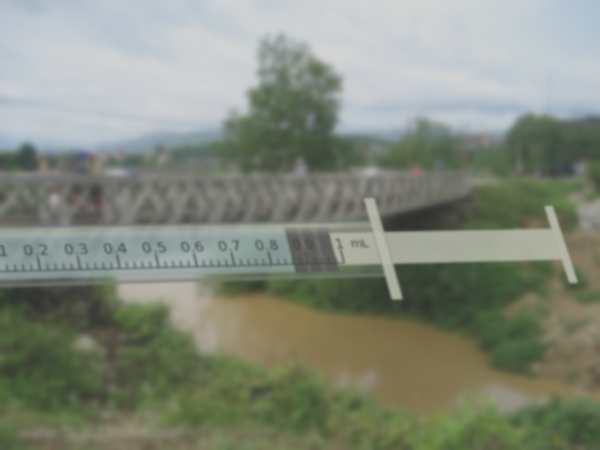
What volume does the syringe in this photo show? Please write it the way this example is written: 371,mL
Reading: 0.86,mL
